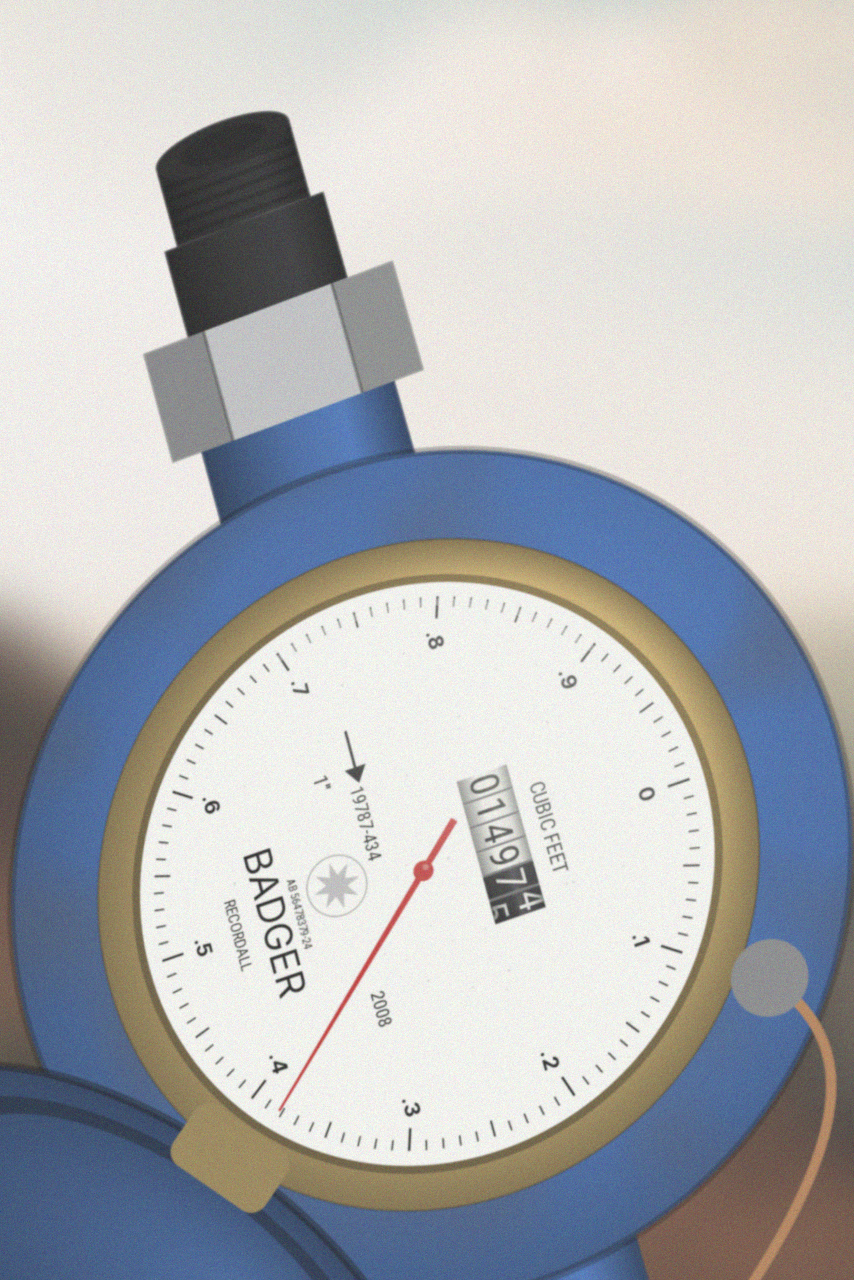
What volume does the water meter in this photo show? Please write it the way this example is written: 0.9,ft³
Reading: 14974.38,ft³
